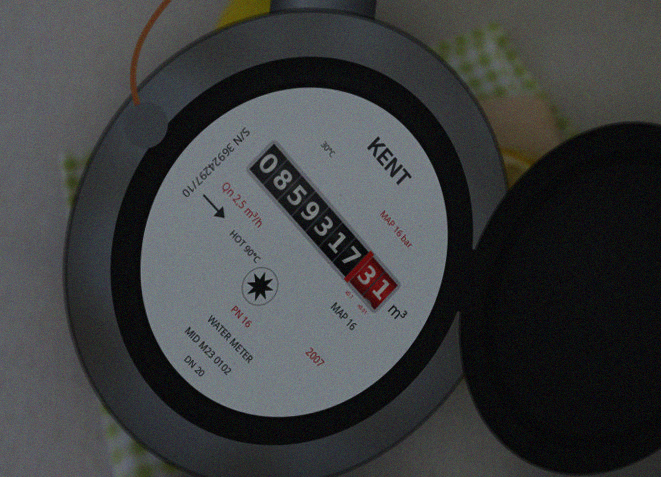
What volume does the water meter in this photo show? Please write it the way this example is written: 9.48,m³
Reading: 859317.31,m³
